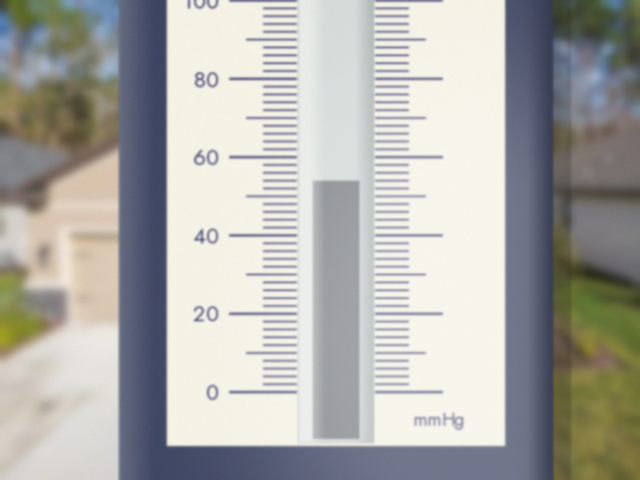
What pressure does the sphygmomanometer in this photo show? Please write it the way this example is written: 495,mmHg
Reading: 54,mmHg
